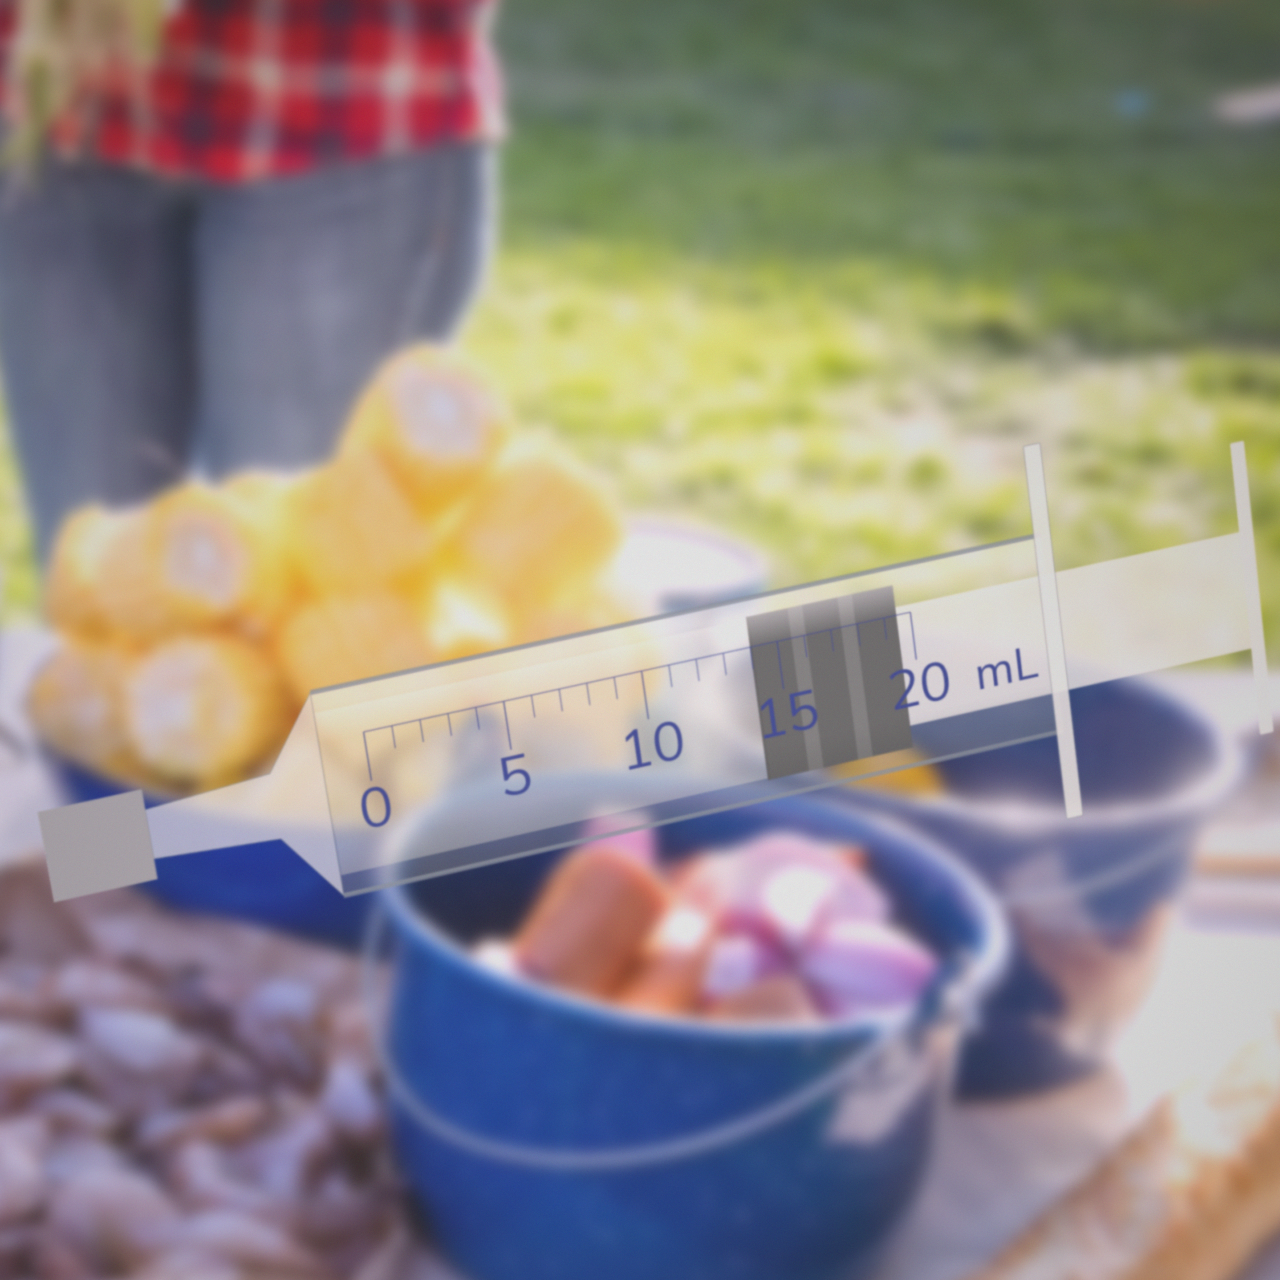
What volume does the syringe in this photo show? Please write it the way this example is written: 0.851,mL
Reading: 14,mL
